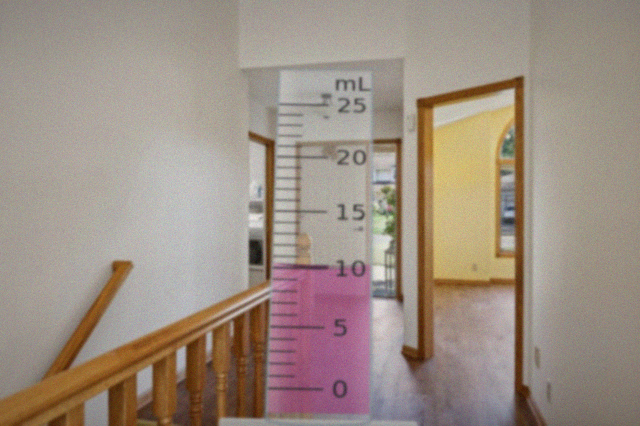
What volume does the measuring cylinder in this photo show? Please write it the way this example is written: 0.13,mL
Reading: 10,mL
